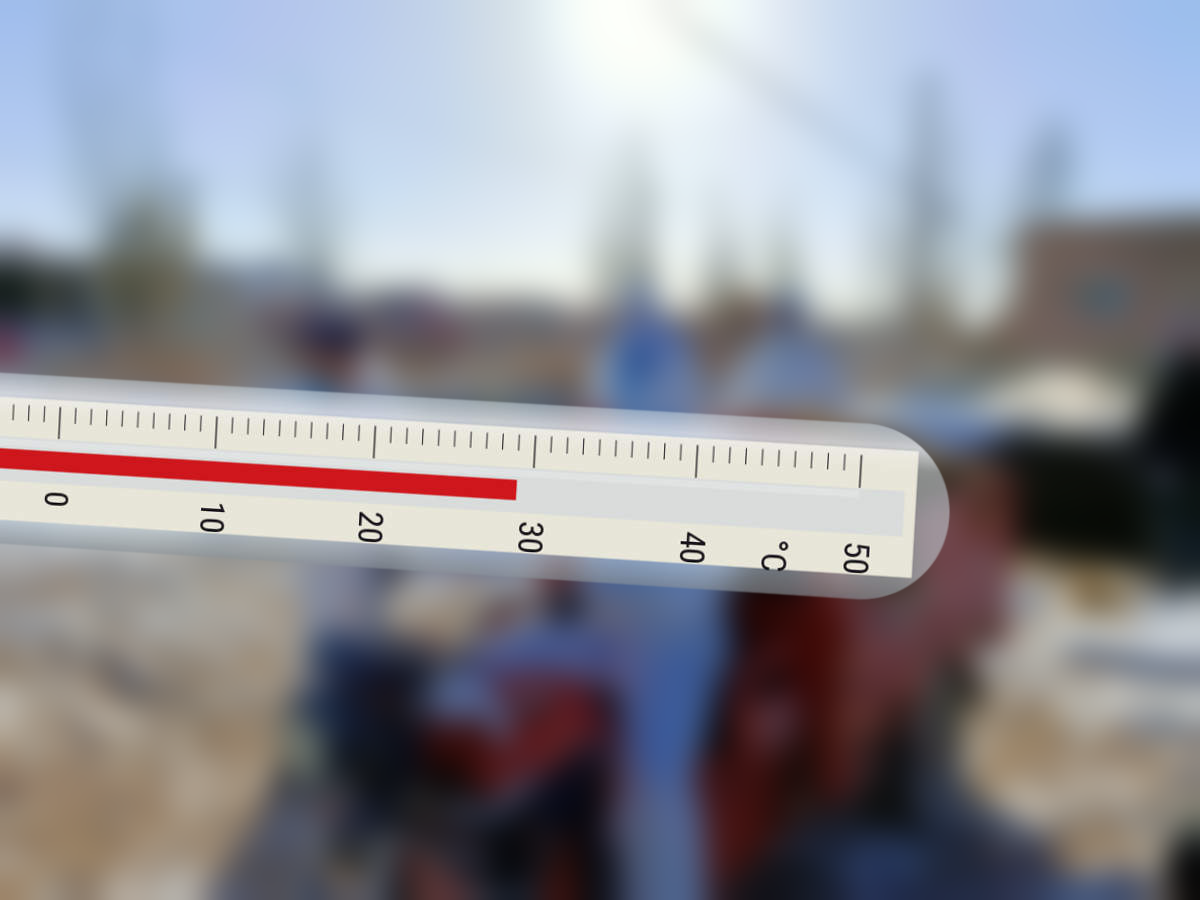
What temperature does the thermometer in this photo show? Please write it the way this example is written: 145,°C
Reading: 29,°C
